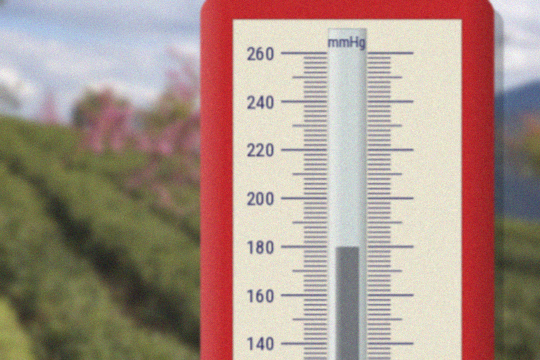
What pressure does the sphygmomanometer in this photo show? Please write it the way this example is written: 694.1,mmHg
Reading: 180,mmHg
